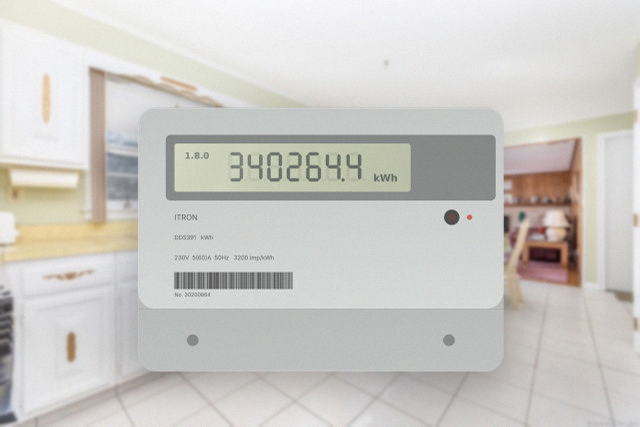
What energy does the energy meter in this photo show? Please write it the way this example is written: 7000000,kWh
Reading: 340264.4,kWh
